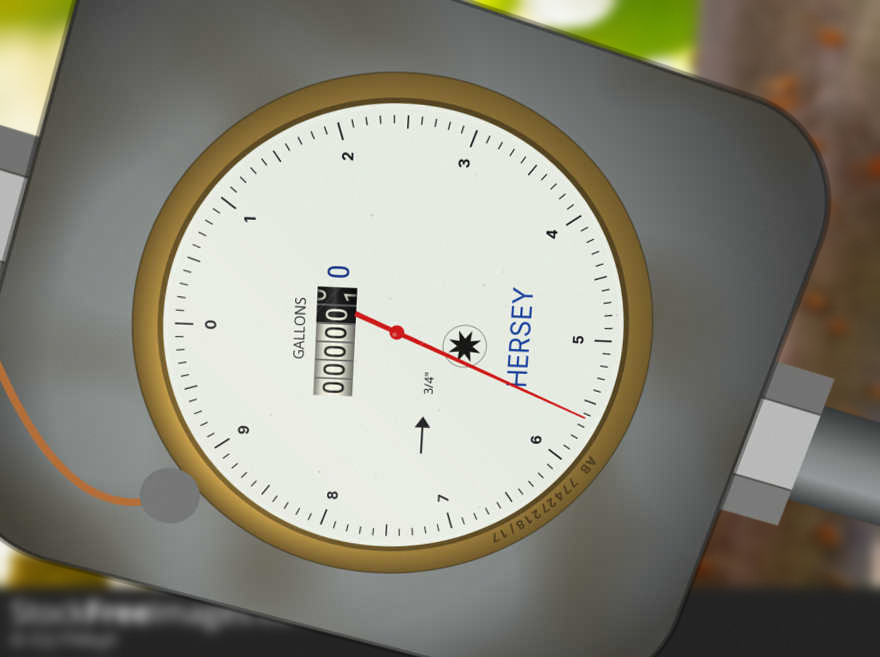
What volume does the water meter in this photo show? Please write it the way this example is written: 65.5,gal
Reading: 5.6,gal
